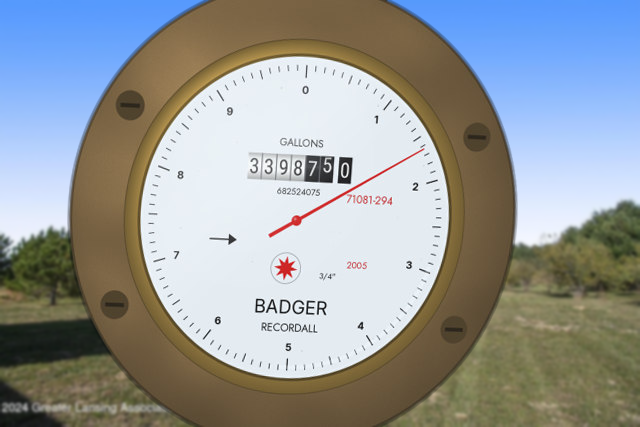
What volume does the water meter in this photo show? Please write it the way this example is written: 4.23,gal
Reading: 3398751.6,gal
